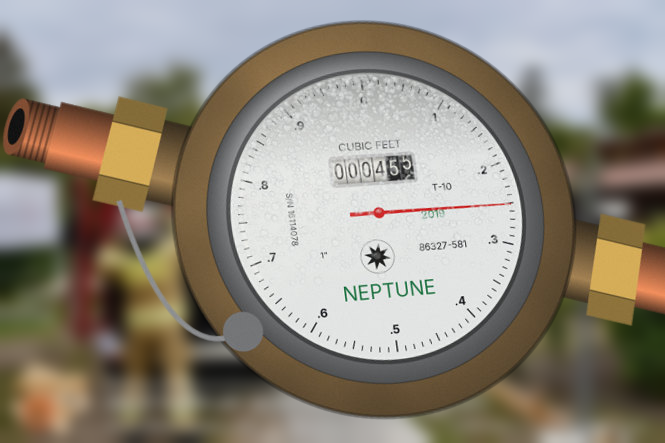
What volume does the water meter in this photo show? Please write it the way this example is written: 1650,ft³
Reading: 455.25,ft³
